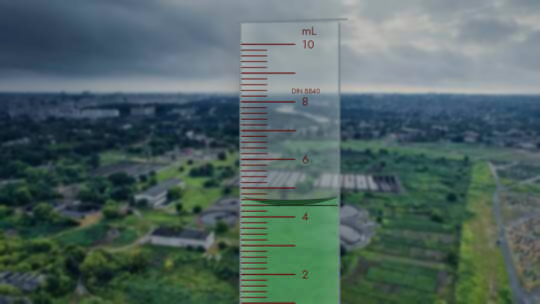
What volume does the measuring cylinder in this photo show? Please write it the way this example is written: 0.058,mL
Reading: 4.4,mL
